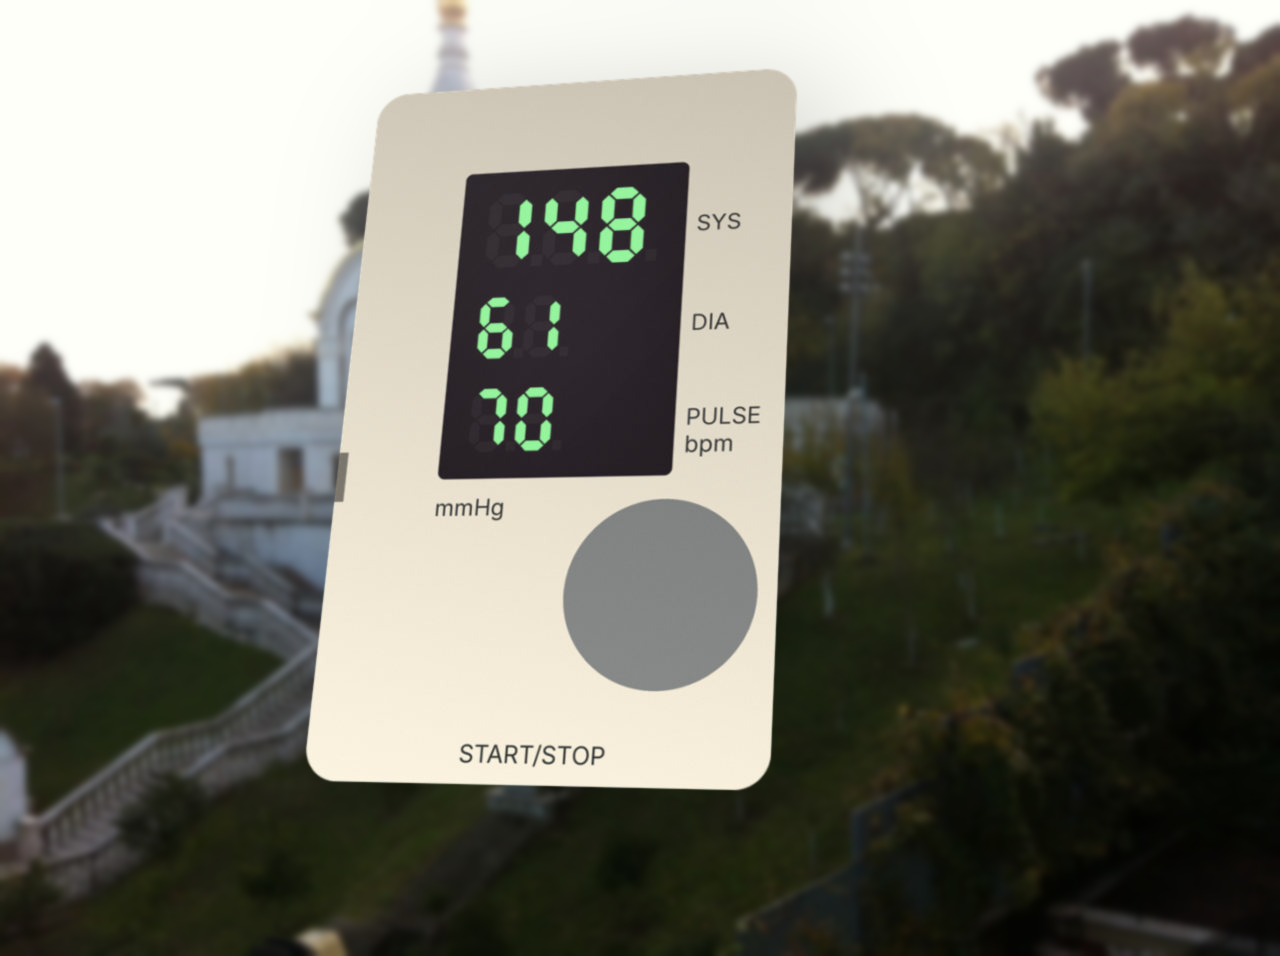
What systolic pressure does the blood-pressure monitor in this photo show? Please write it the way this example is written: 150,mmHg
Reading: 148,mmHg
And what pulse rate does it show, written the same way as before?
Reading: 70,bpm
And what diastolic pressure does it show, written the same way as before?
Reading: 61,mmHg
